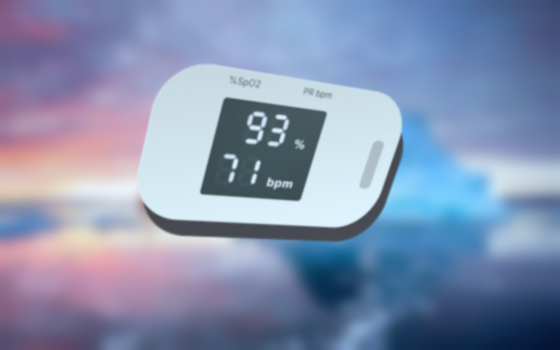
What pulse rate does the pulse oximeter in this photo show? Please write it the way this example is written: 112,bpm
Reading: 71,bpm
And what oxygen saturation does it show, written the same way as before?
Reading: 93,%
